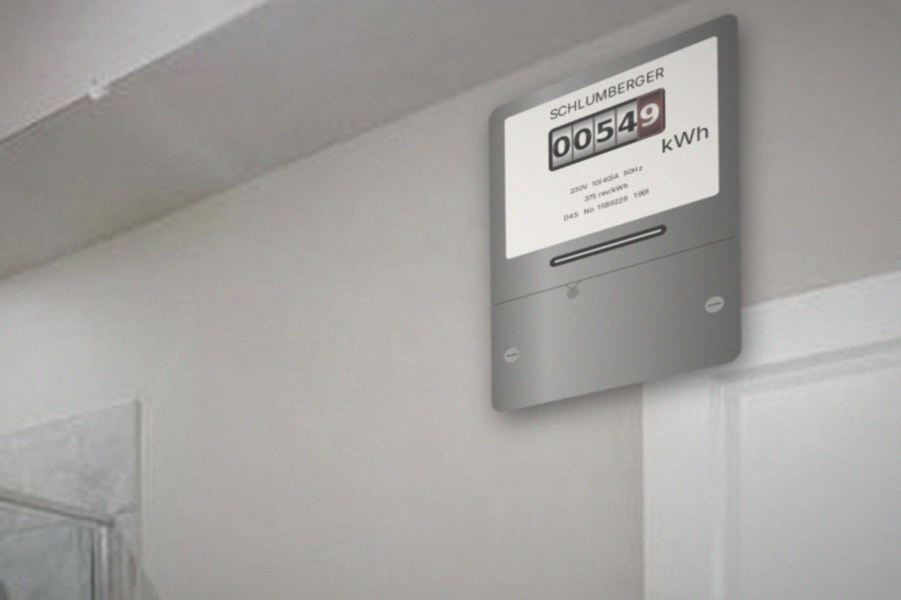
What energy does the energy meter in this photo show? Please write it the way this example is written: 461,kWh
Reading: 54.9,kWh
